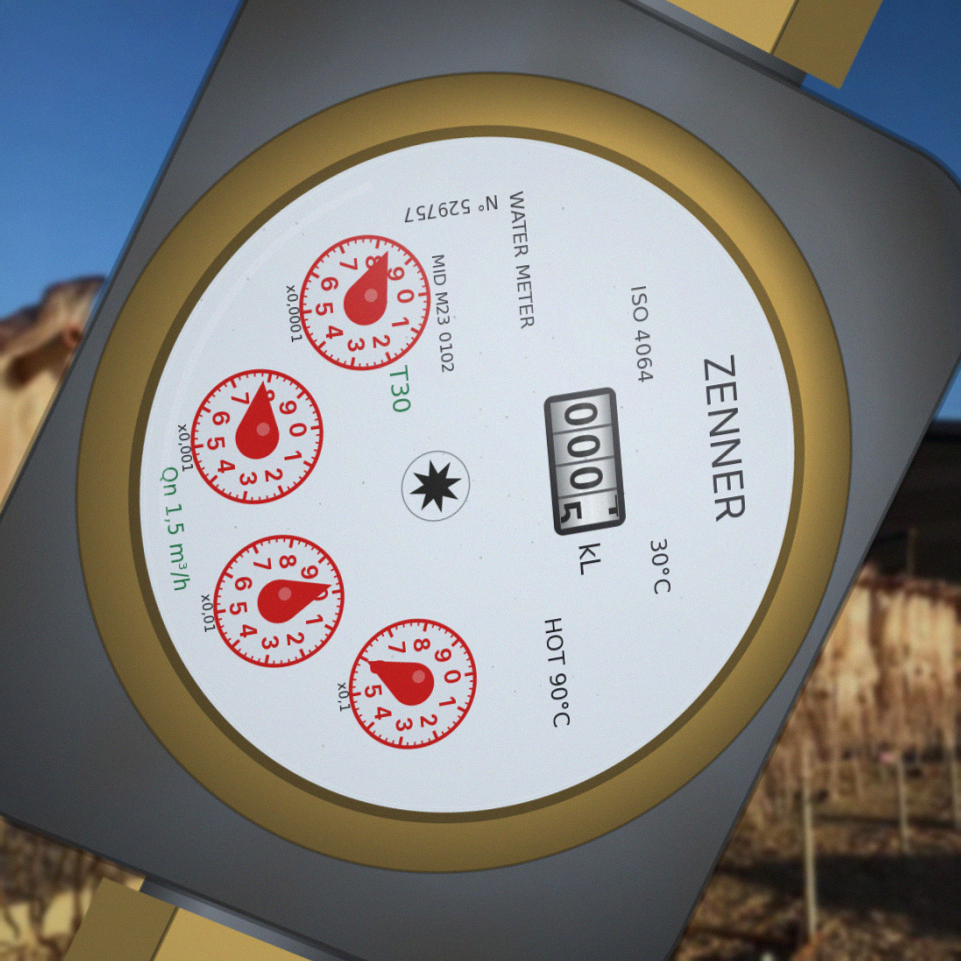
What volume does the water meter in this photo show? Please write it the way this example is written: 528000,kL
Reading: 4.5978,kL
